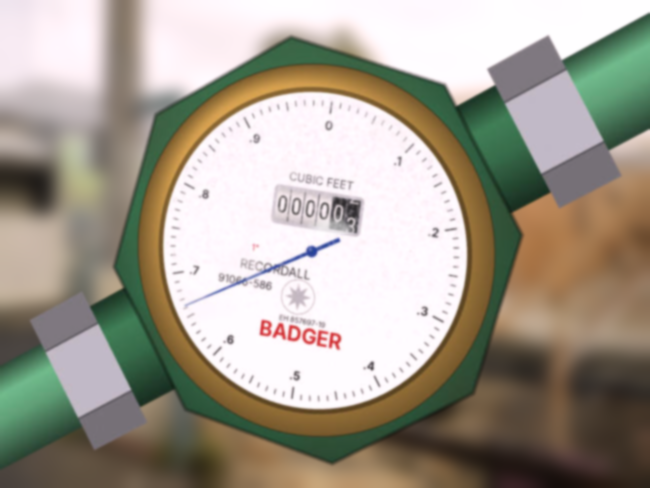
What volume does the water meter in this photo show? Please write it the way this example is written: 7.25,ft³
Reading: 2.66,ft³
